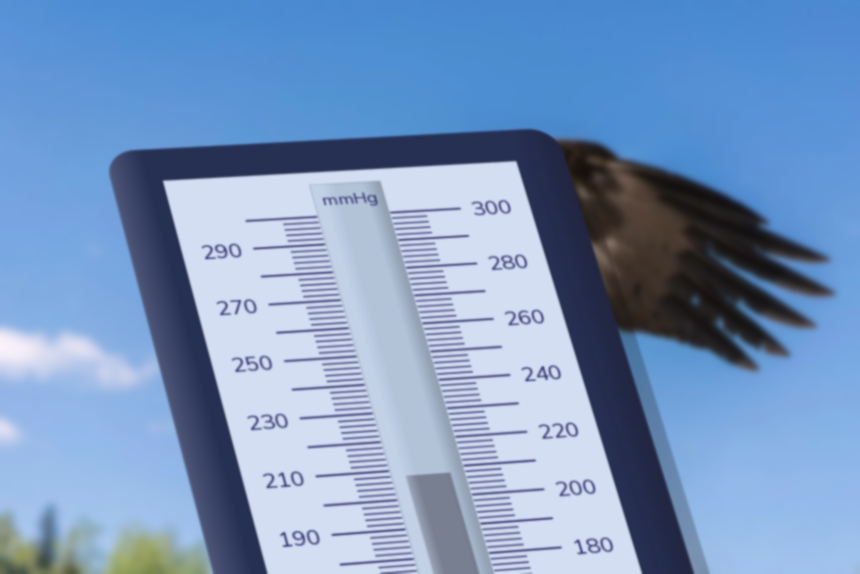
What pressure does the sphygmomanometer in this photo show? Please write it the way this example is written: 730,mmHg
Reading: 208,mmHg
